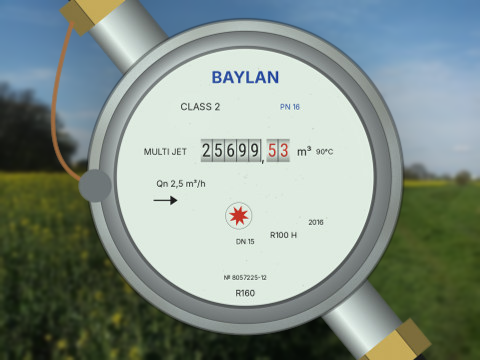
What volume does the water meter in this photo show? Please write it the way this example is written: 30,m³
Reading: 25699.53,m³
